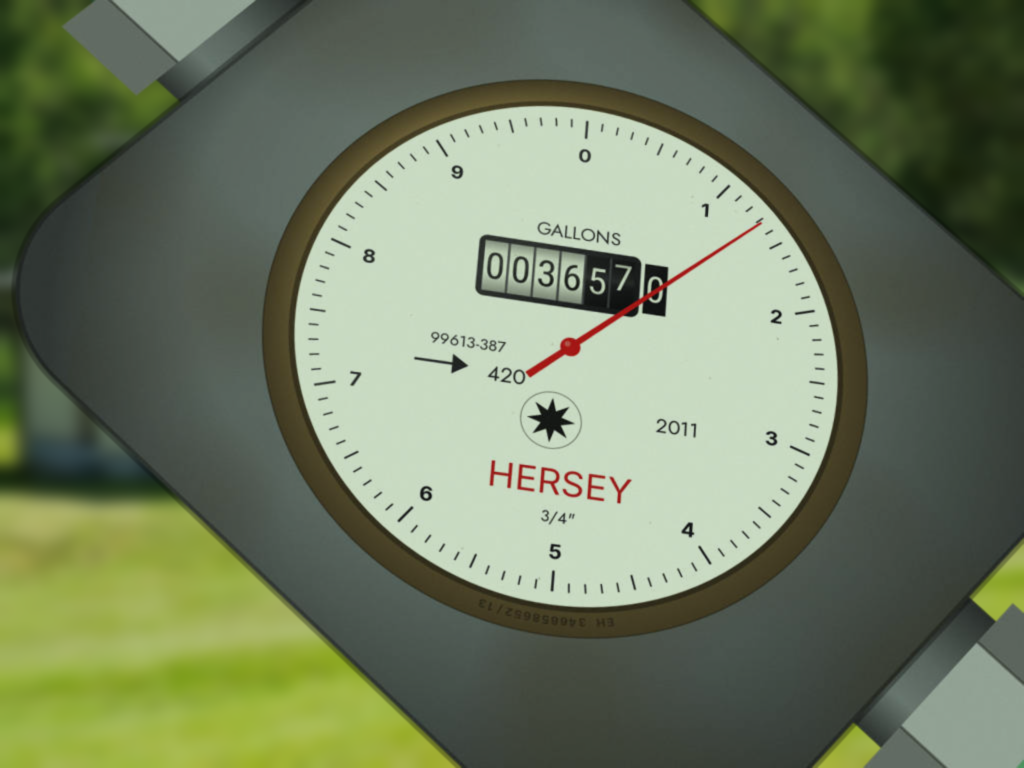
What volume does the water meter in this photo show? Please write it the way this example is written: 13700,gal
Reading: 36571.3,gal
